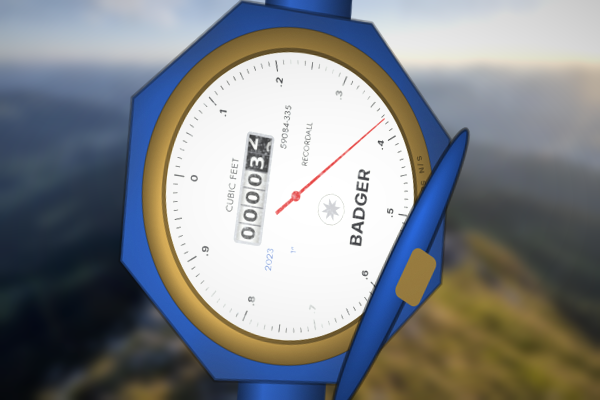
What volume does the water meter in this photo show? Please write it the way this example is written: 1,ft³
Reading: 32.37,ft³
